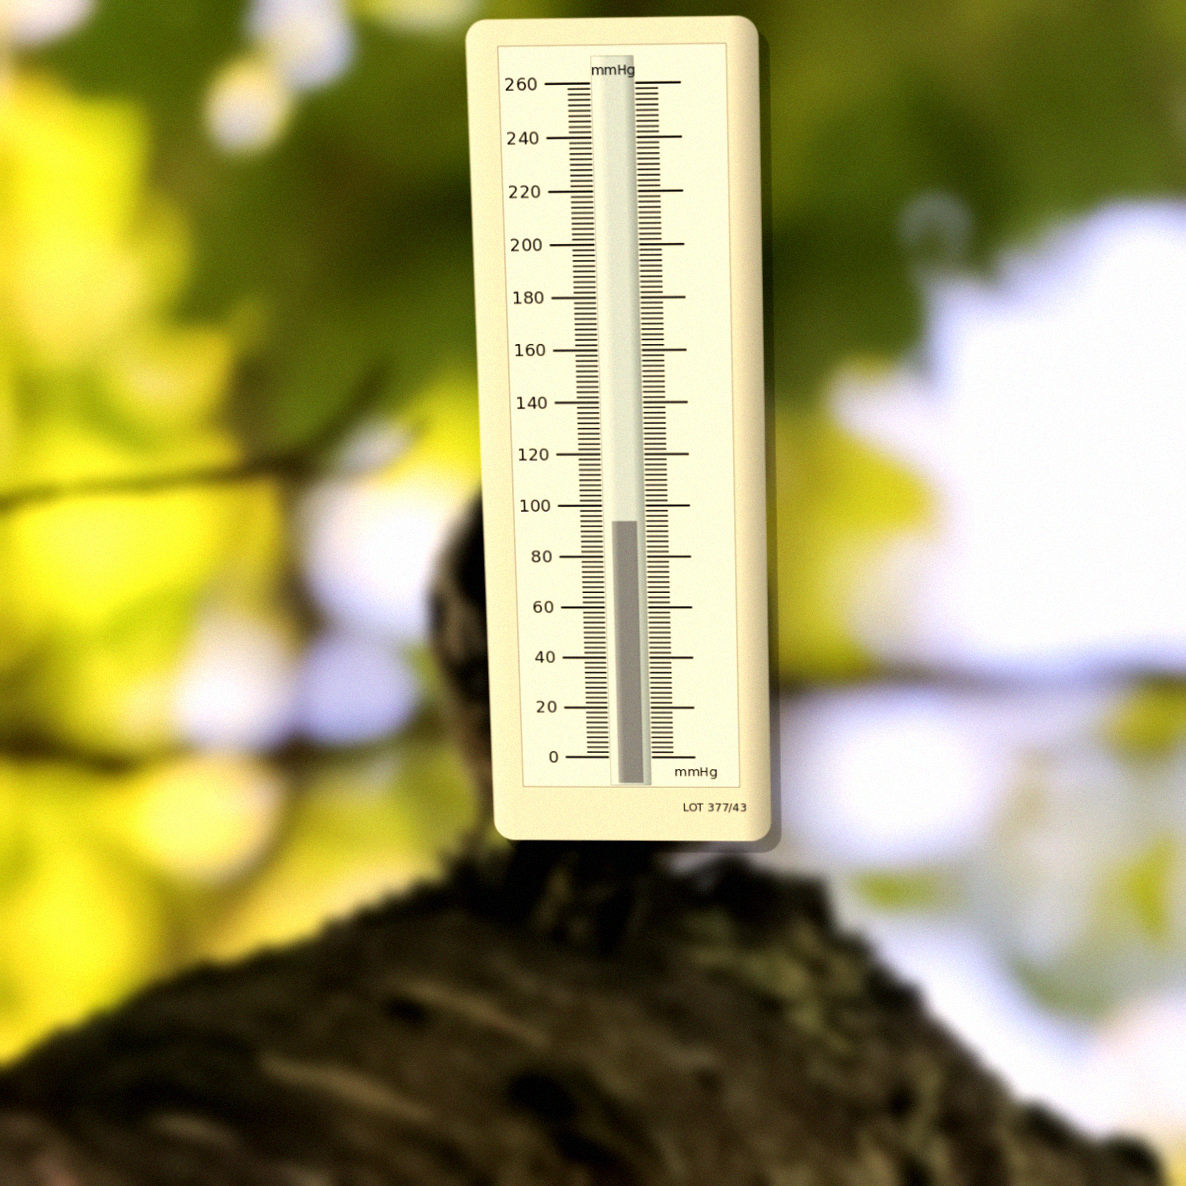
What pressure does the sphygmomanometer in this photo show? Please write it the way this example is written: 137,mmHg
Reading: 94,mmHg
